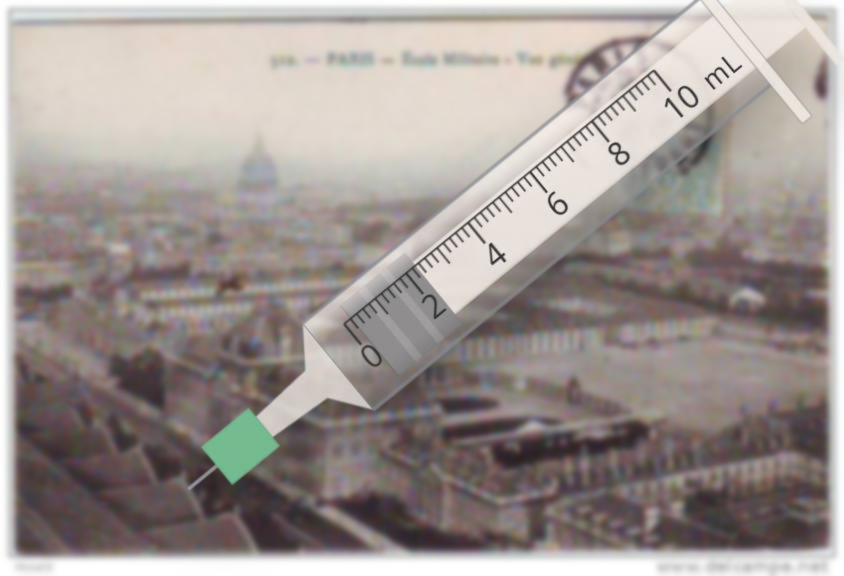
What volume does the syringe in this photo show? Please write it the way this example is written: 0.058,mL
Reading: 0.2,mL
